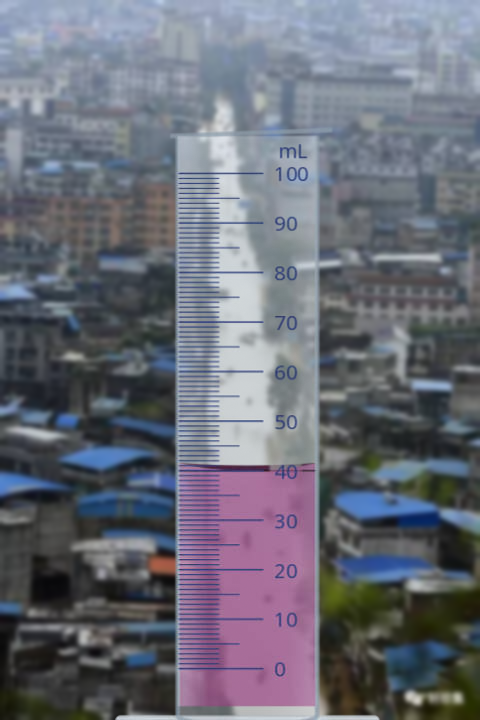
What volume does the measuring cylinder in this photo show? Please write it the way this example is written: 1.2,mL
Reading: 40,mL
